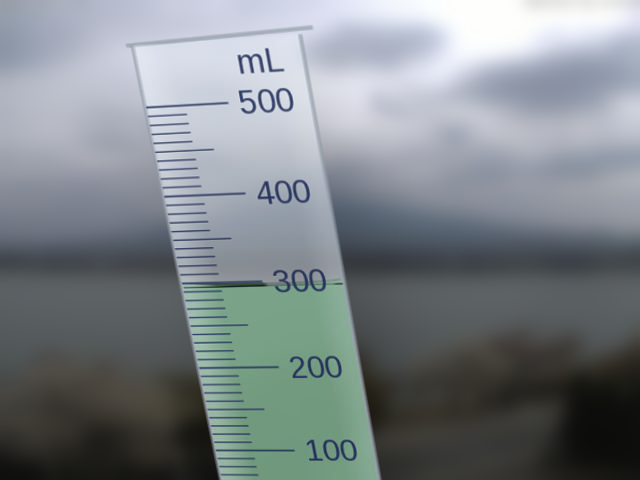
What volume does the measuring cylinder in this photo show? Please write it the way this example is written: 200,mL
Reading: 295,mL
